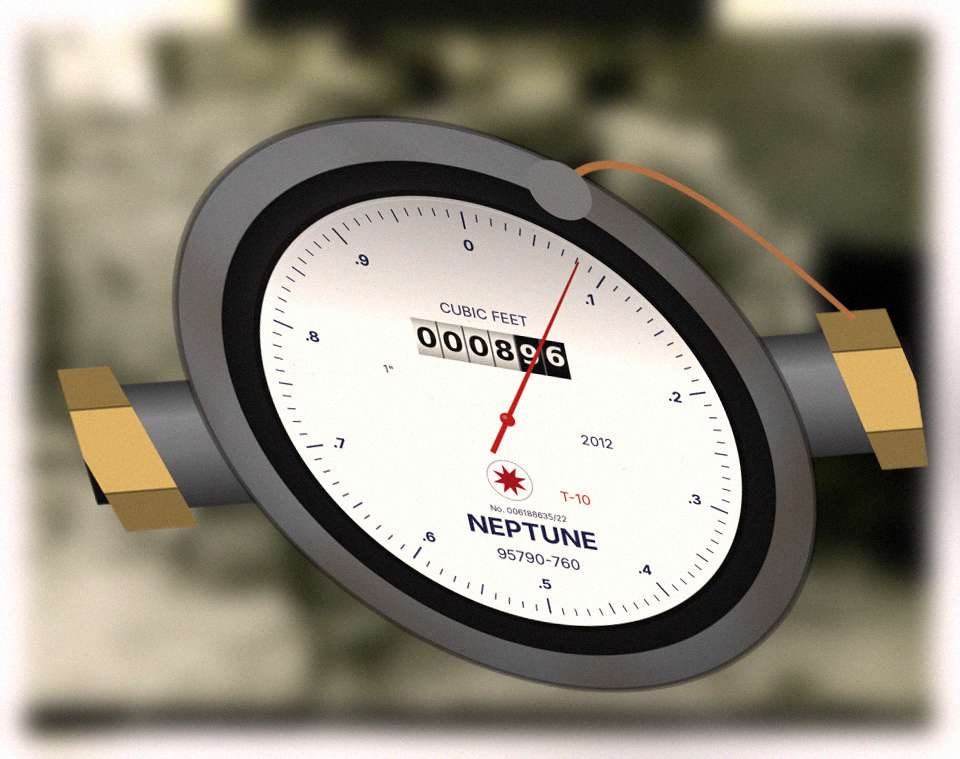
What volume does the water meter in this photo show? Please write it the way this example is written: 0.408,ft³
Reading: 896.08,ft³
